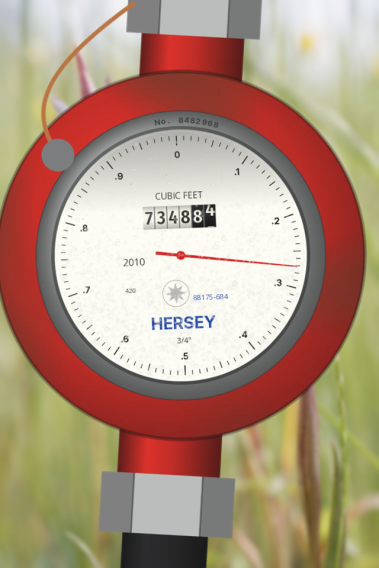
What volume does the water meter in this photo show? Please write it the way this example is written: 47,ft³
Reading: 734884.27,ft³
